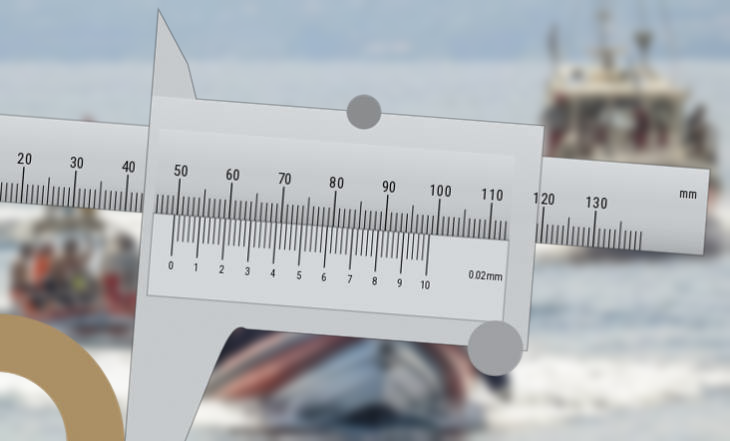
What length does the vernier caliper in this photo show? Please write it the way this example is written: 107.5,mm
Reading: 49.5,mm
